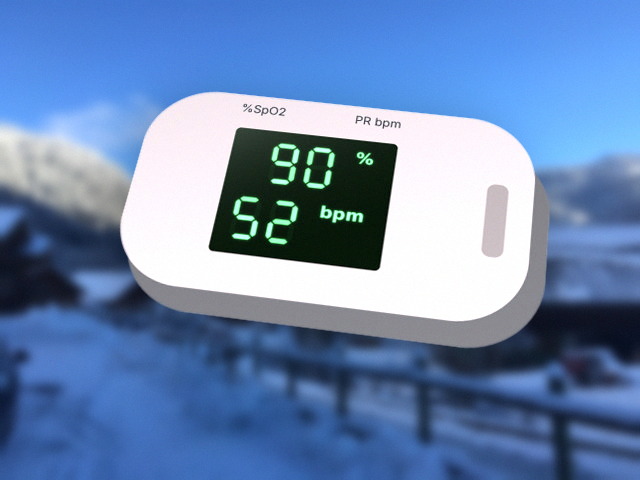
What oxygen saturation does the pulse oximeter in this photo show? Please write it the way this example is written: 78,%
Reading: 90,%
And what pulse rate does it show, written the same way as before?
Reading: 52,bpm
